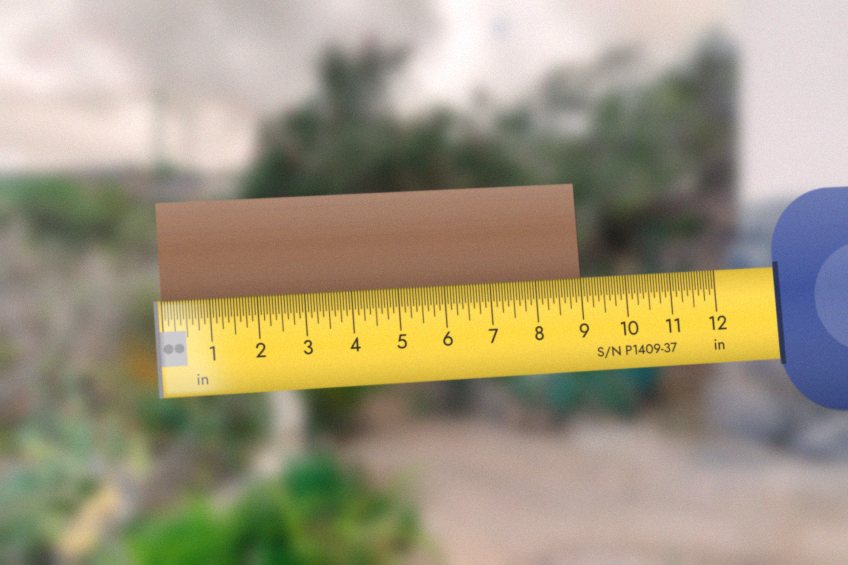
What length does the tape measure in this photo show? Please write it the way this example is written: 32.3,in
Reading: 9,in
